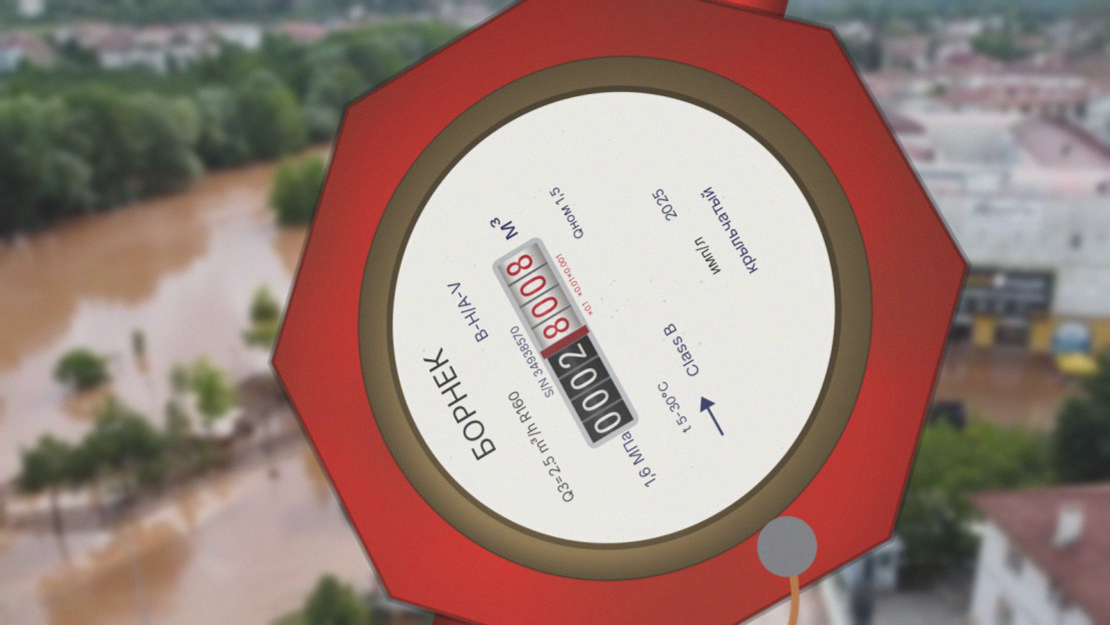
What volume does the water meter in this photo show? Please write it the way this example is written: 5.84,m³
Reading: 2.8008,m³
